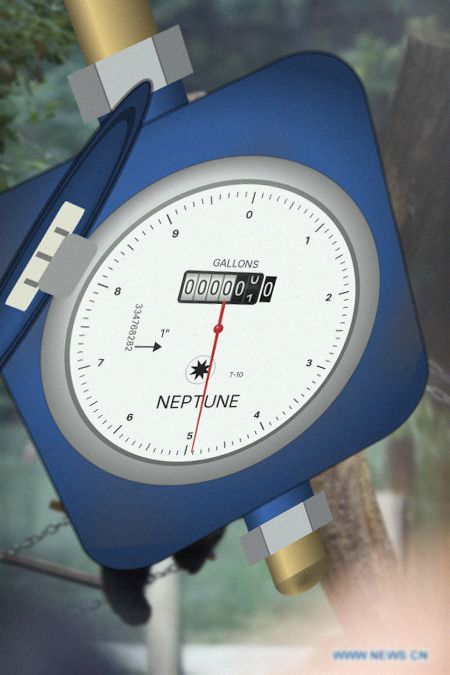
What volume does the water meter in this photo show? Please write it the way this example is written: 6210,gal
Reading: 4.9,gal
